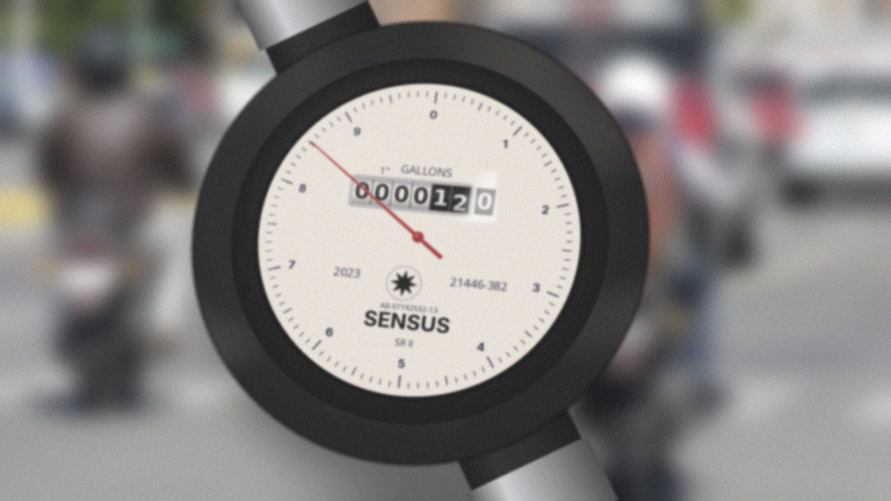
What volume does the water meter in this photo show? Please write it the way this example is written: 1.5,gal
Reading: 118.5,gal
